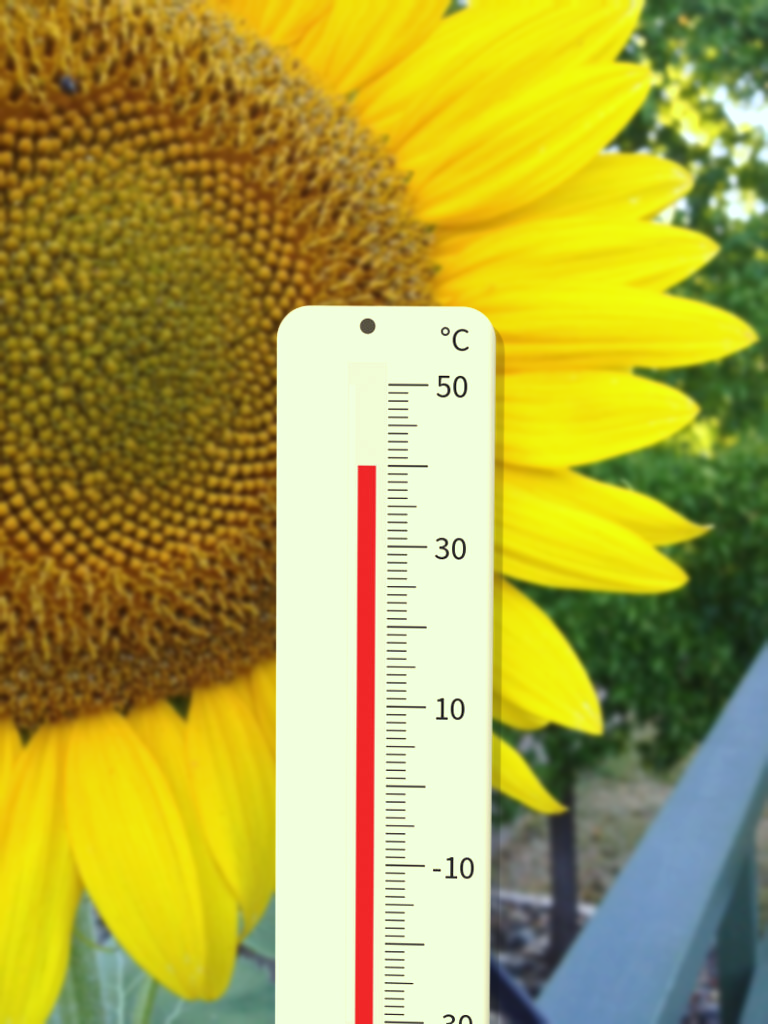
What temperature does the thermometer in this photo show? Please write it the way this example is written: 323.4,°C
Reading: 40,°C
